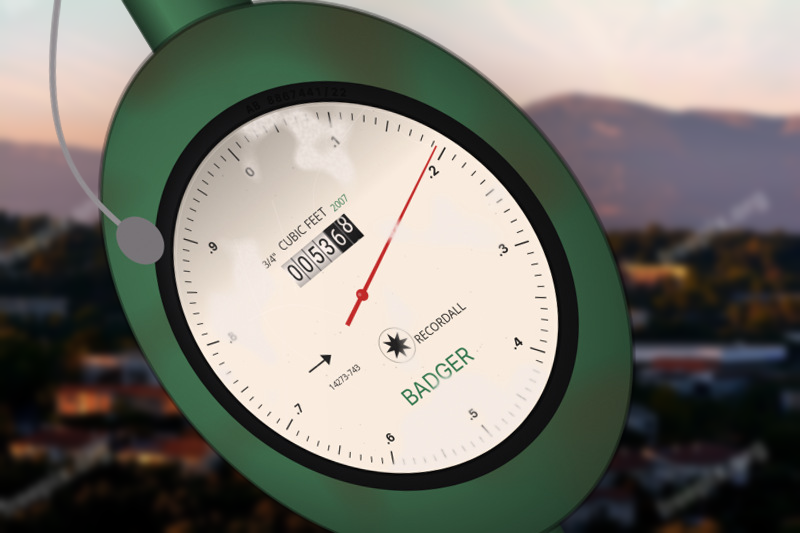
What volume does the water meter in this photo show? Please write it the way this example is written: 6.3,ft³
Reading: 5368.19,ft³
